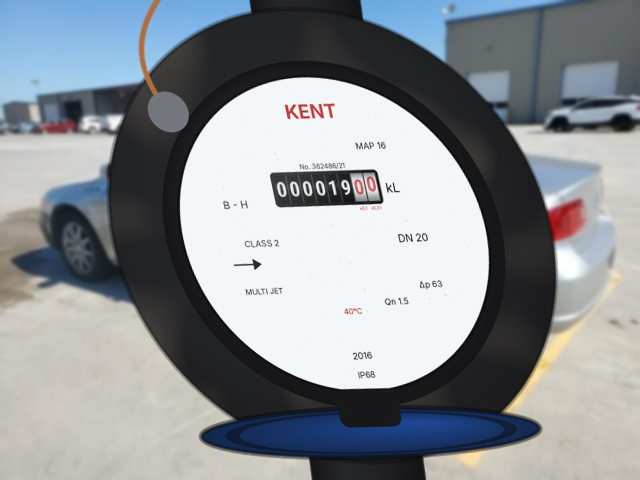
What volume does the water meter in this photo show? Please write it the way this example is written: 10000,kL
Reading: 19.00,kL
